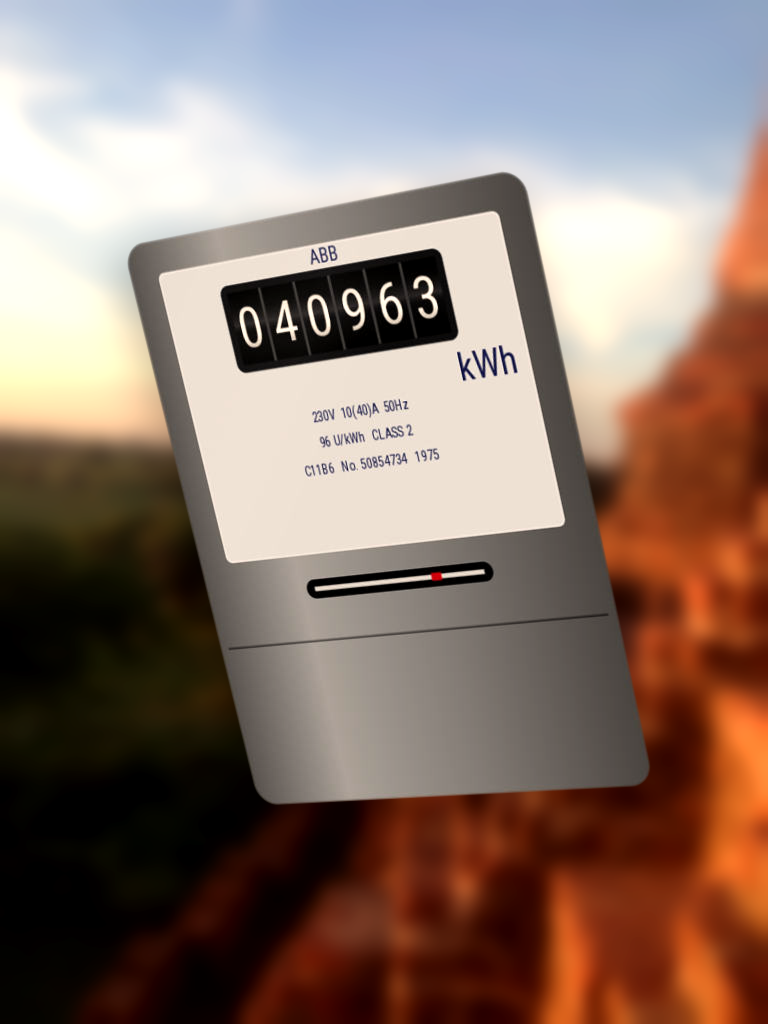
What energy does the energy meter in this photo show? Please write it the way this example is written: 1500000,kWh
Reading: 40963,kWh
